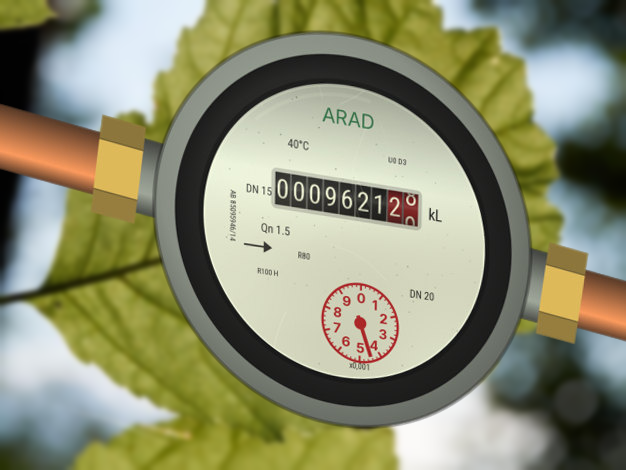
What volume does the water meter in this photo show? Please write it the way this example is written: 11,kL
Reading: 9621.284,kL
